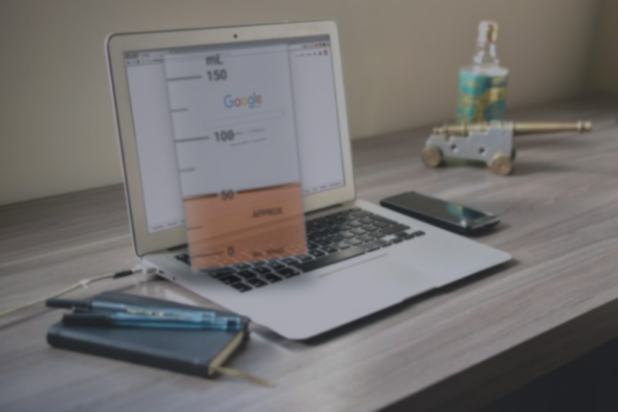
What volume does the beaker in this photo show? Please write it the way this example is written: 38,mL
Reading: 50,mL
